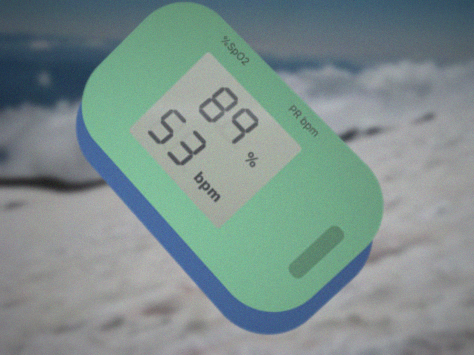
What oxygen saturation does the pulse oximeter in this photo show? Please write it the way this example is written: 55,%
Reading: 89,%
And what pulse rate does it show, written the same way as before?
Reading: 53,bpm
